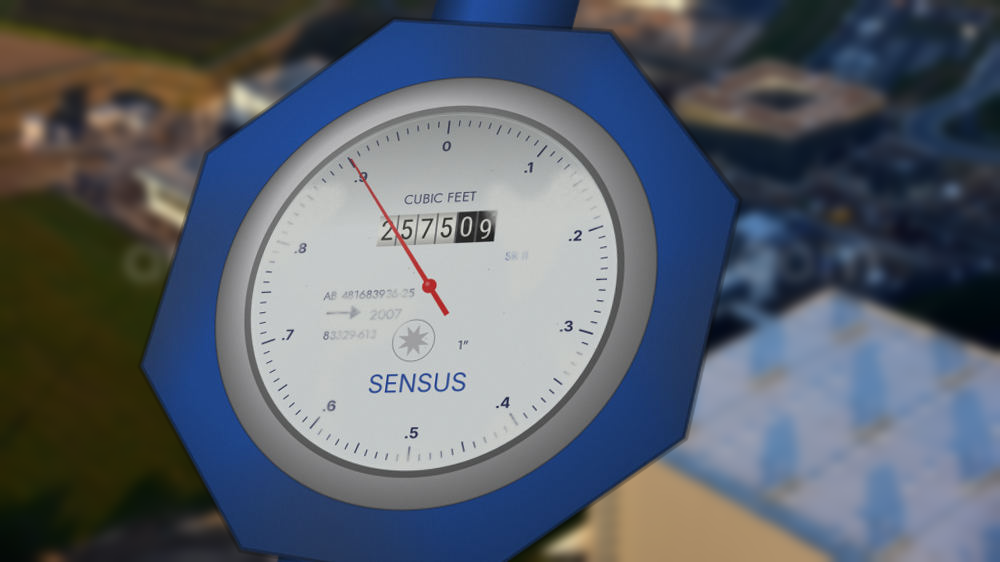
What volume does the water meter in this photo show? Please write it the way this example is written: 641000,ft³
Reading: 257508.90,ft³
